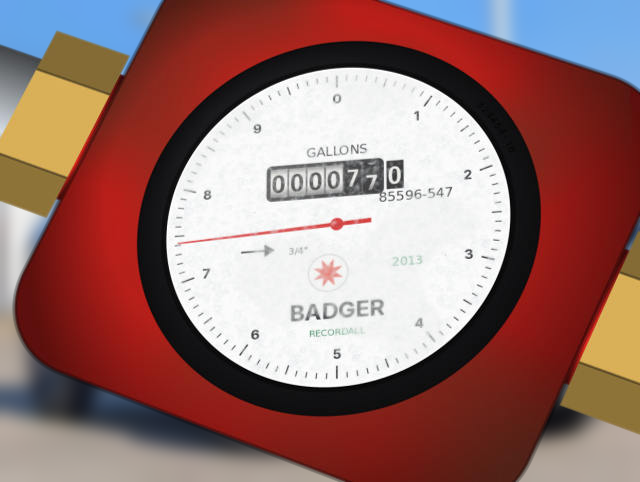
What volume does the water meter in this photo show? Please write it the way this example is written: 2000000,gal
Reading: 767.4,gal
